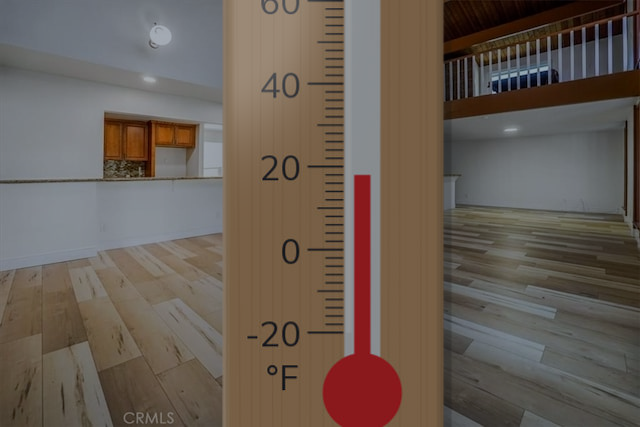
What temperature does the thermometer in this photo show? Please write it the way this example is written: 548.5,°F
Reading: 18,°F
